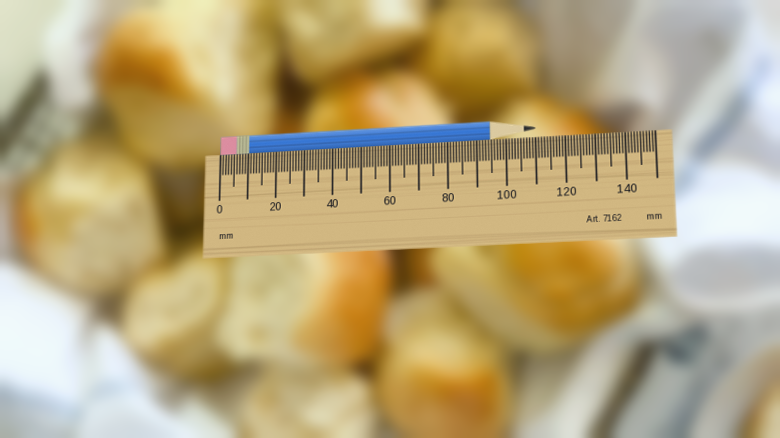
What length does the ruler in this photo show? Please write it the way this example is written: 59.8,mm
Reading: 110,mm
